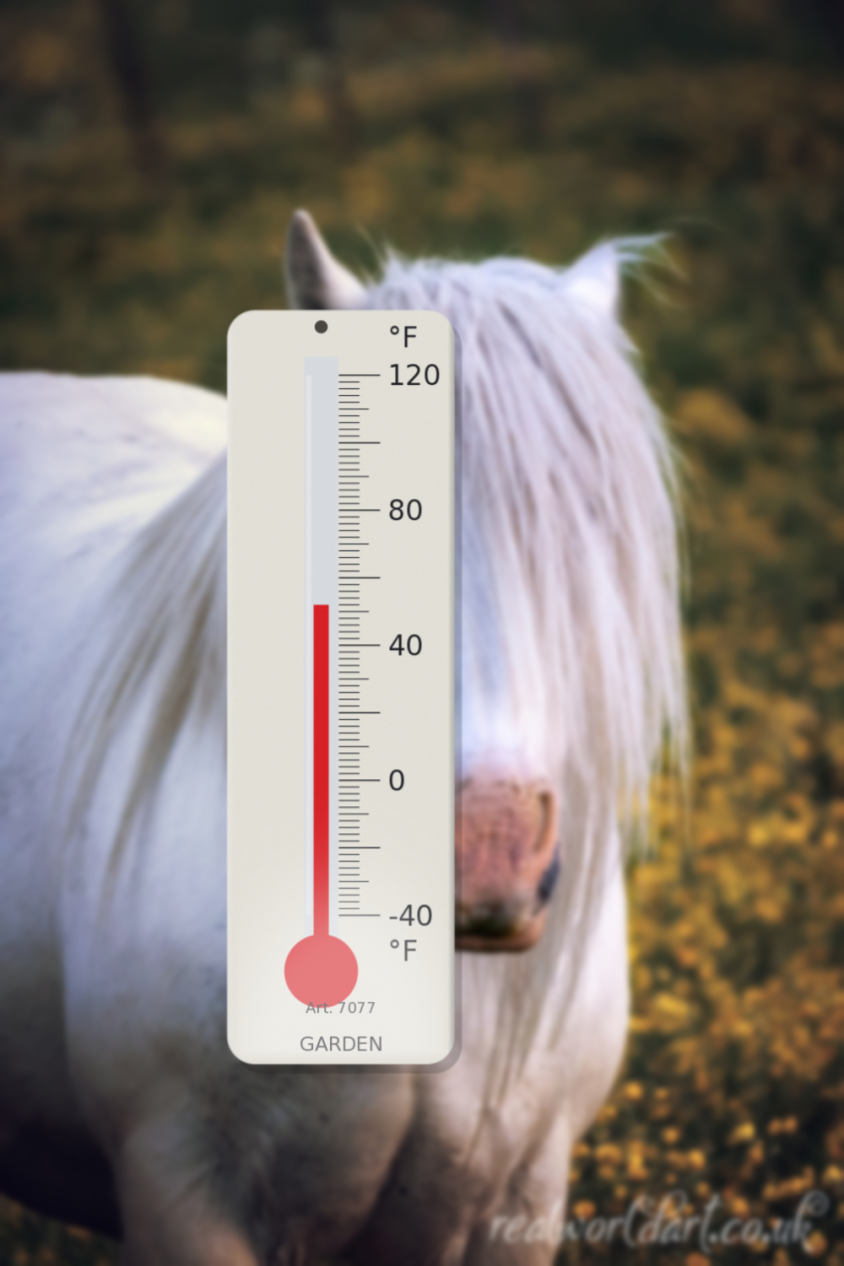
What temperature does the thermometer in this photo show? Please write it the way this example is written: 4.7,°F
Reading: 52,°F
